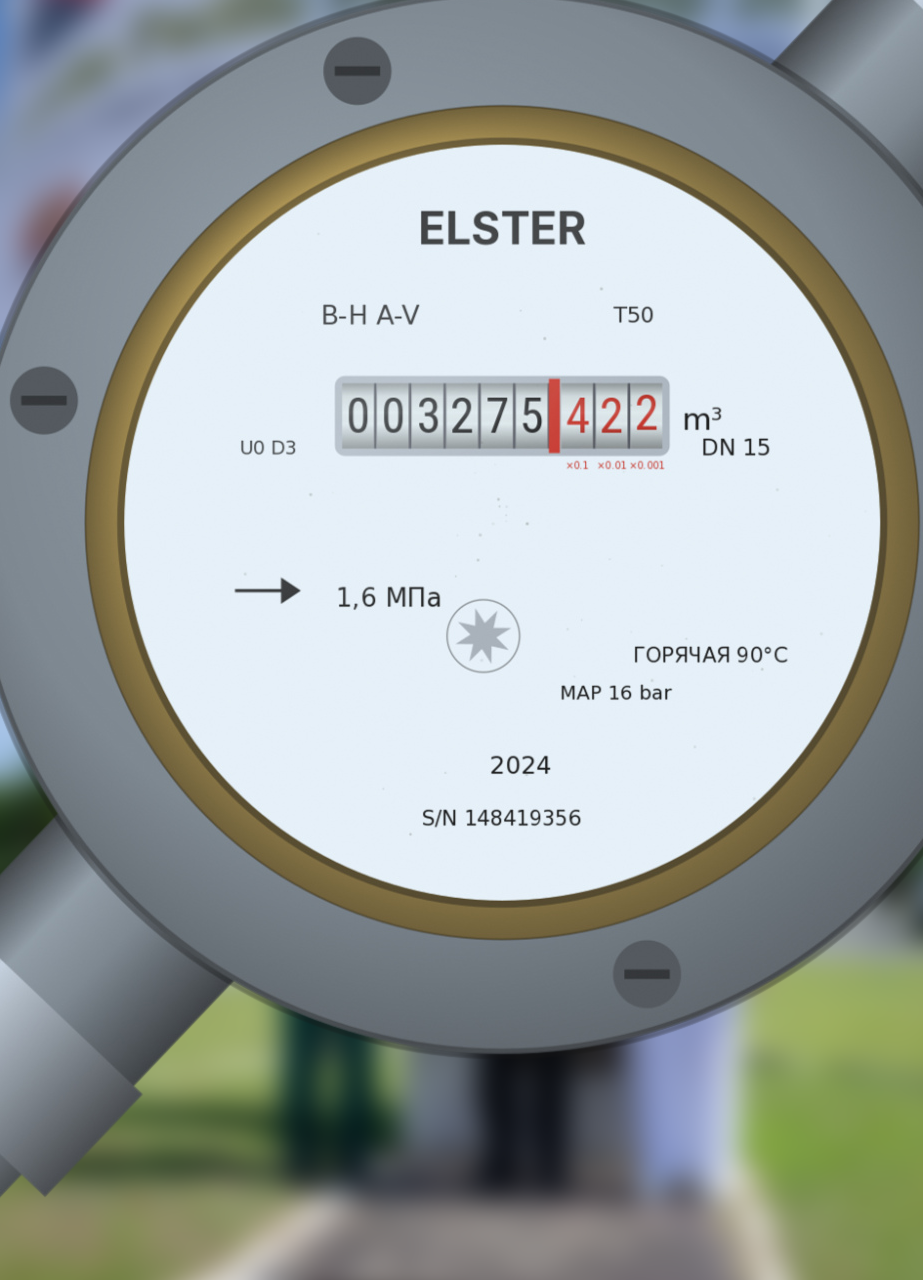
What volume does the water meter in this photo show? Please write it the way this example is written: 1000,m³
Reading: 3275.422,m³
